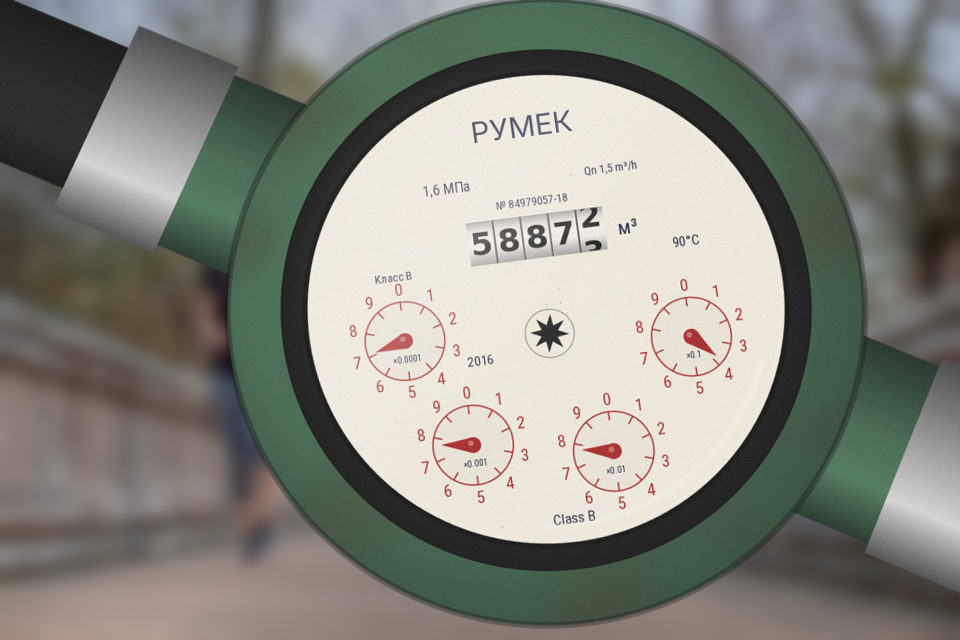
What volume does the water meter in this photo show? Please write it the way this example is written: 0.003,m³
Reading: 58872.3777,m³
